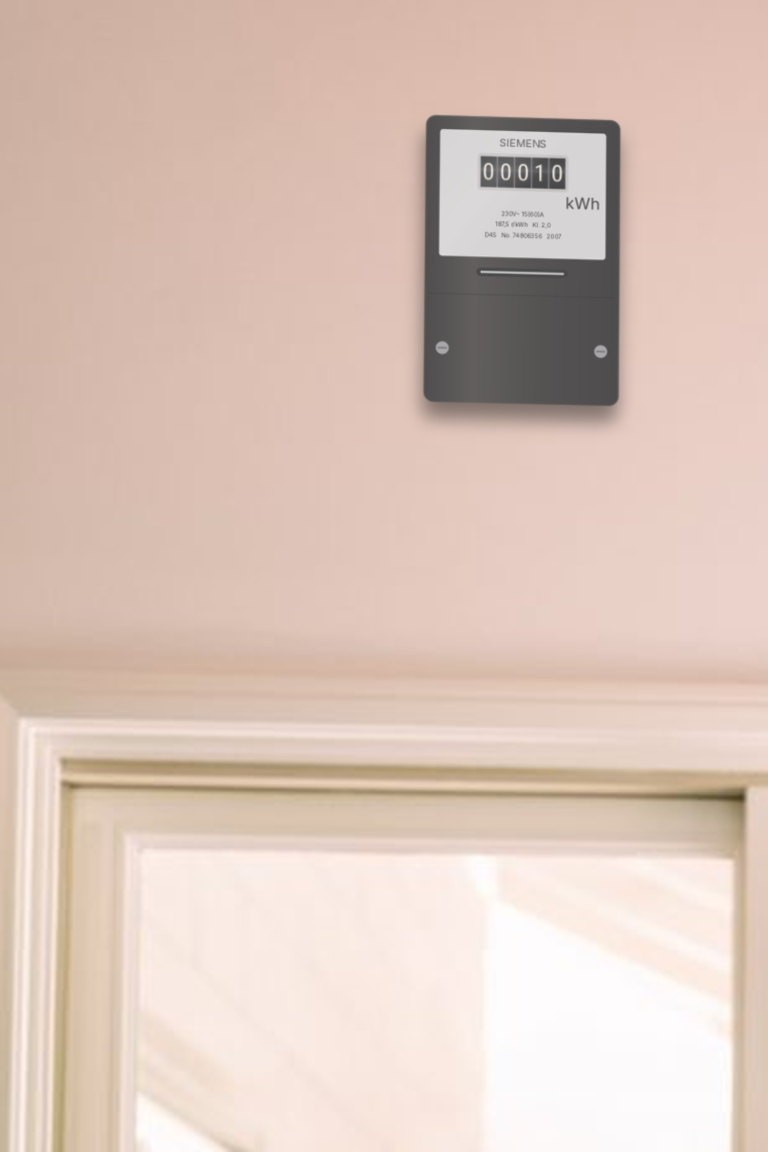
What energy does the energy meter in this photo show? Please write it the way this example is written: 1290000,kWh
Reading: 10,kWh
